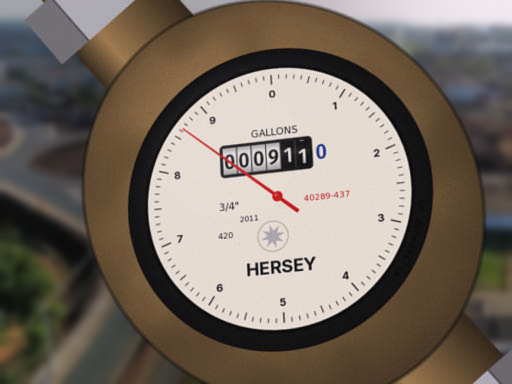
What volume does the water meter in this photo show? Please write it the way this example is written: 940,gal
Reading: 9108.6,gal
